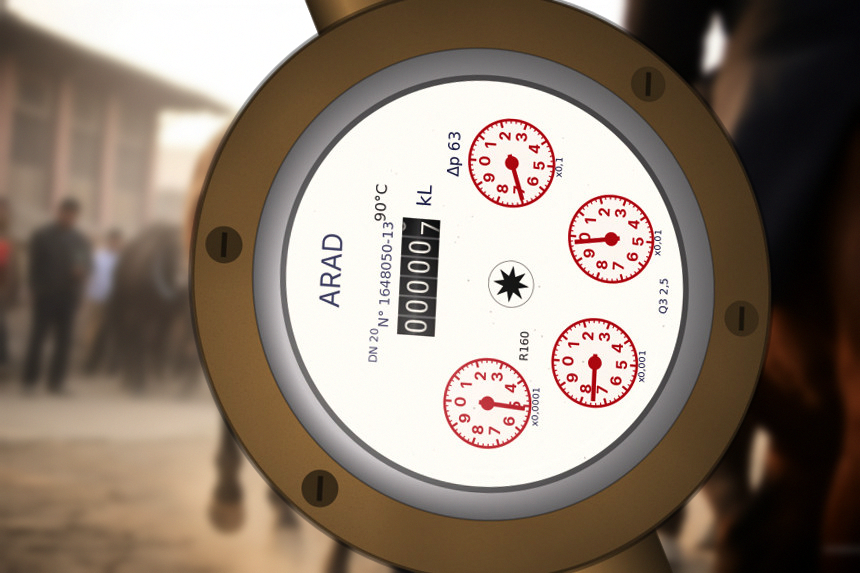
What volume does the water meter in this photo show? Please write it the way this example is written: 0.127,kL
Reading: 6.6975,kL
